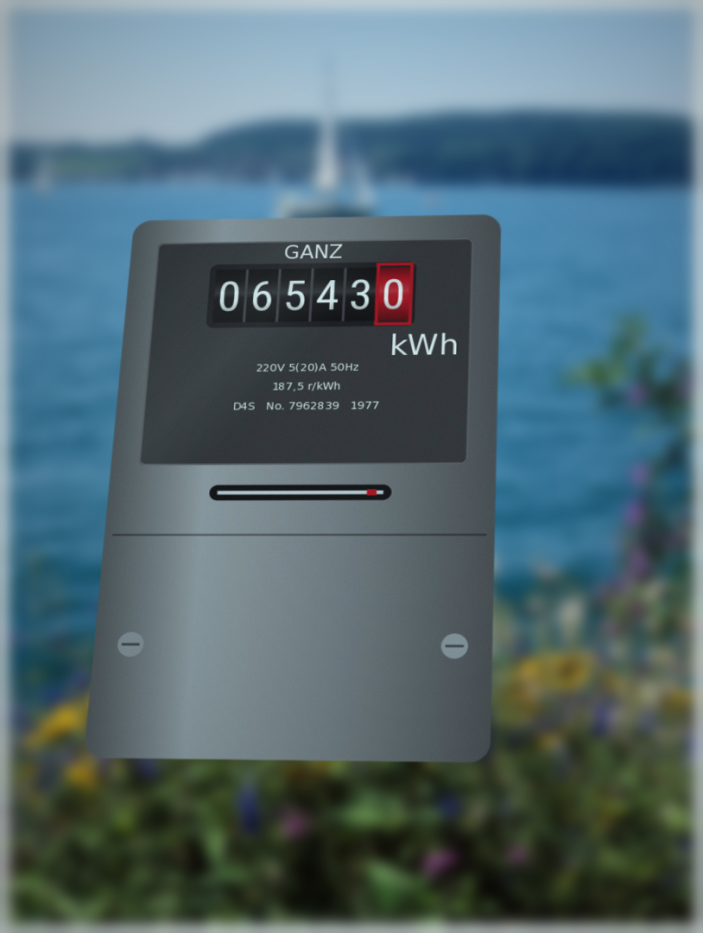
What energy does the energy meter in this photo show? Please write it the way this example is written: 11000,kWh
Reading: 6543.0,kWh
